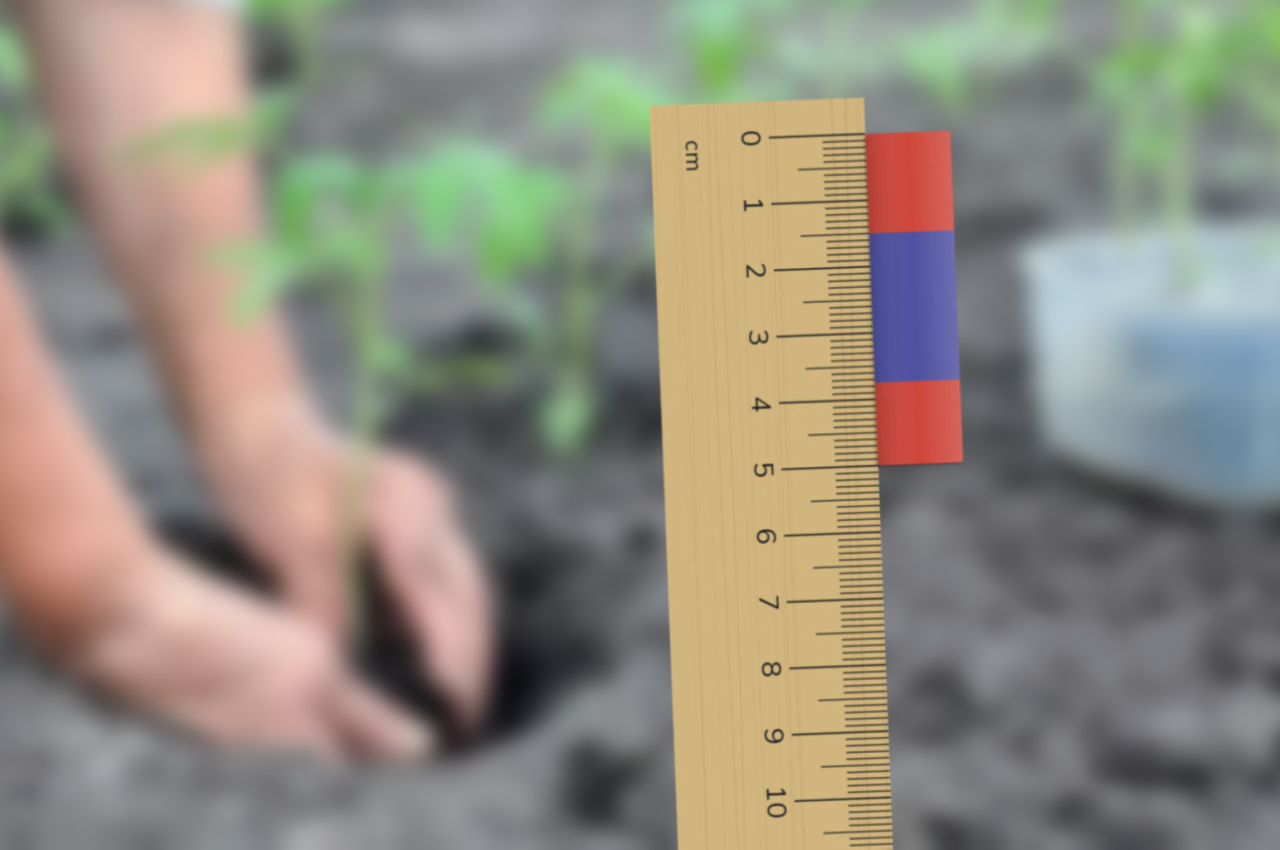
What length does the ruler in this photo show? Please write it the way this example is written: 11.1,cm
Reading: 5,cm
